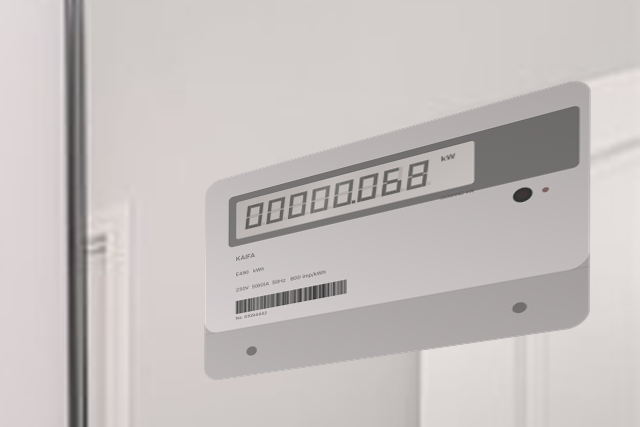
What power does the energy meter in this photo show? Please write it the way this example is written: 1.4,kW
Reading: 0.068,kW
